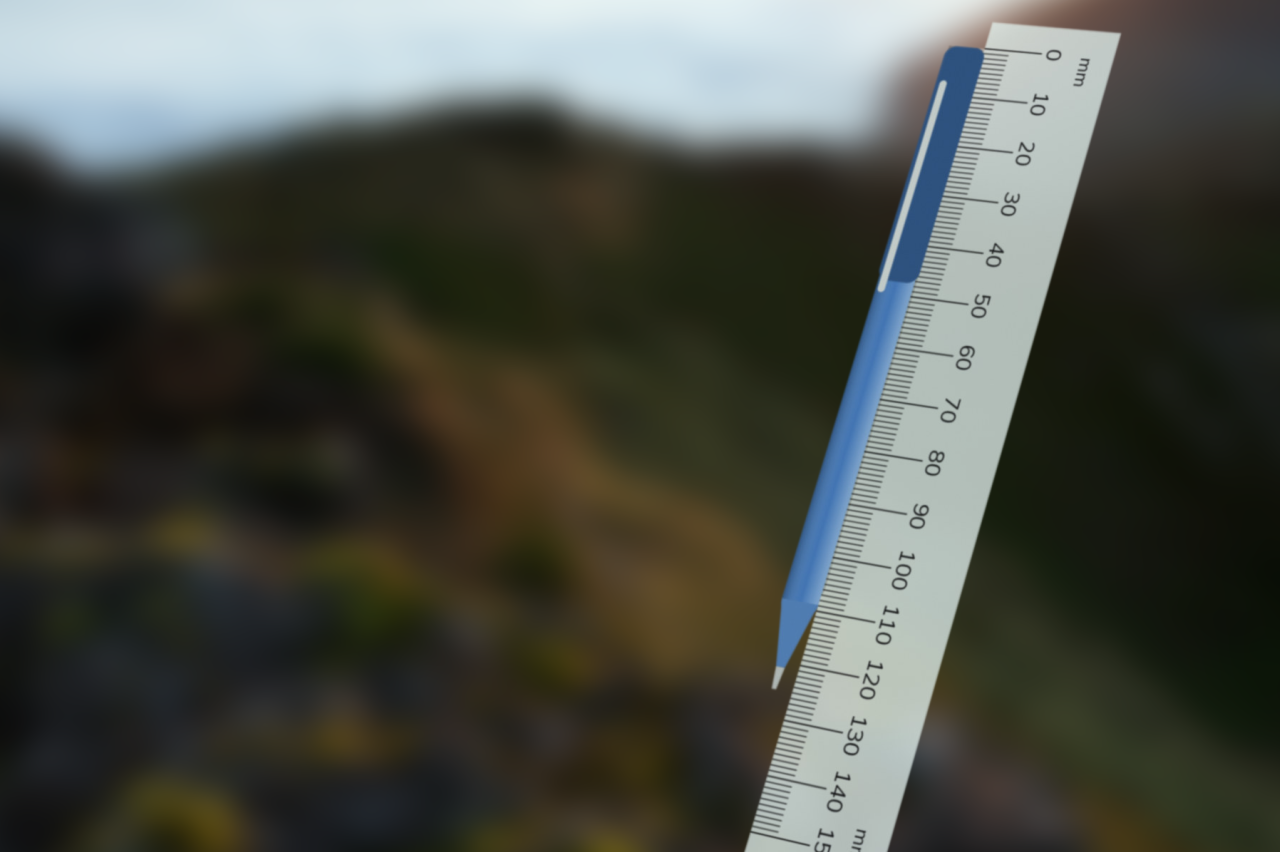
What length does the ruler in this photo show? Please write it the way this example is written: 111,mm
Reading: 125,mm
